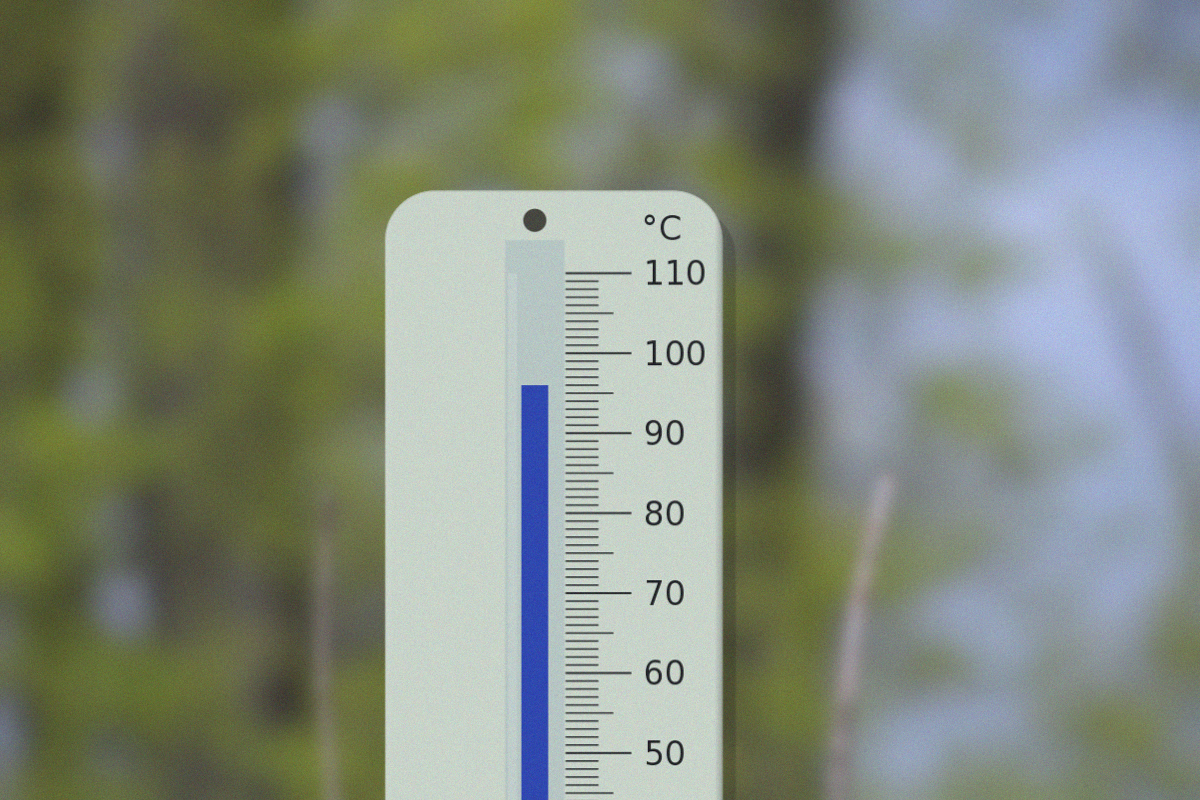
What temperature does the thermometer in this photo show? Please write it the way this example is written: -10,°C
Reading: 96,°C
